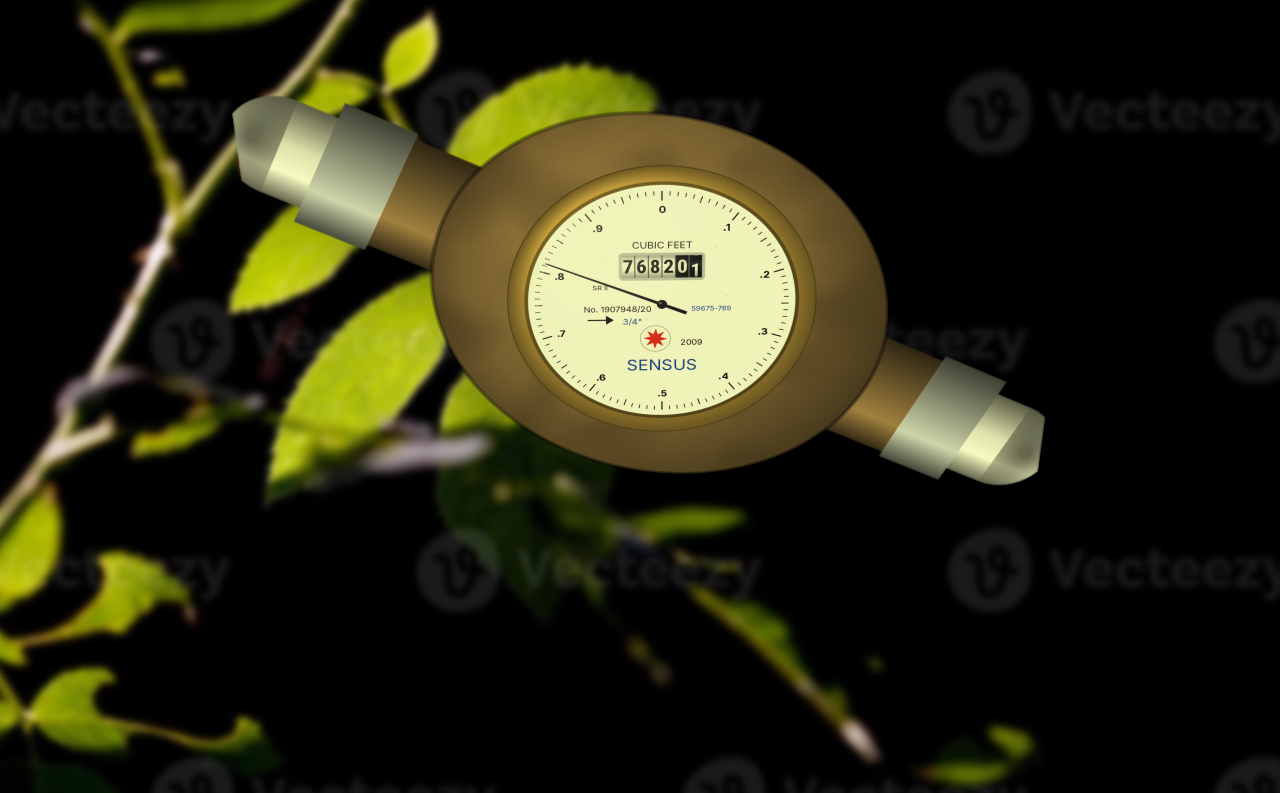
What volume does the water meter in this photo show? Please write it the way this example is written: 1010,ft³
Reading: 768200.81,ft³
